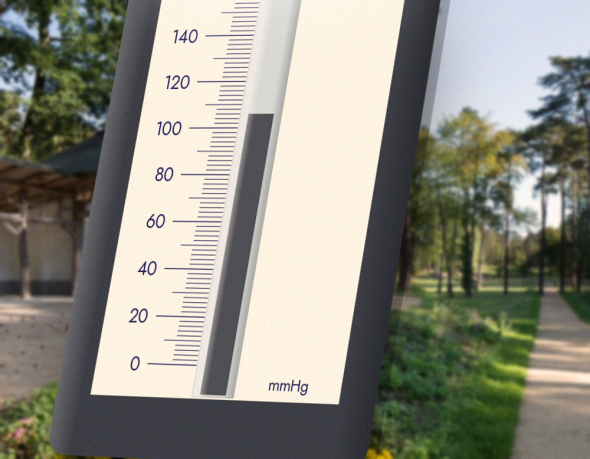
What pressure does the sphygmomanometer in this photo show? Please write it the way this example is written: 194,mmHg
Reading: 106,mmHg
